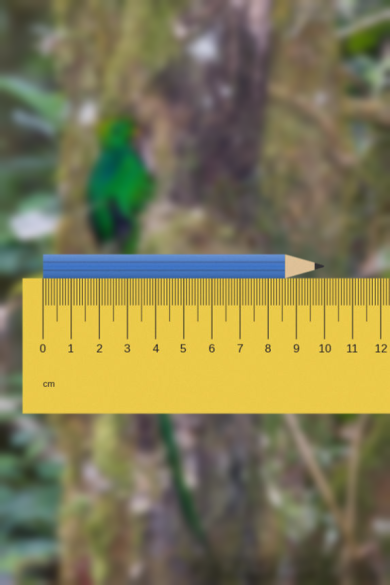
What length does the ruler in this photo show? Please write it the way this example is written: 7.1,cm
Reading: 10,cm
